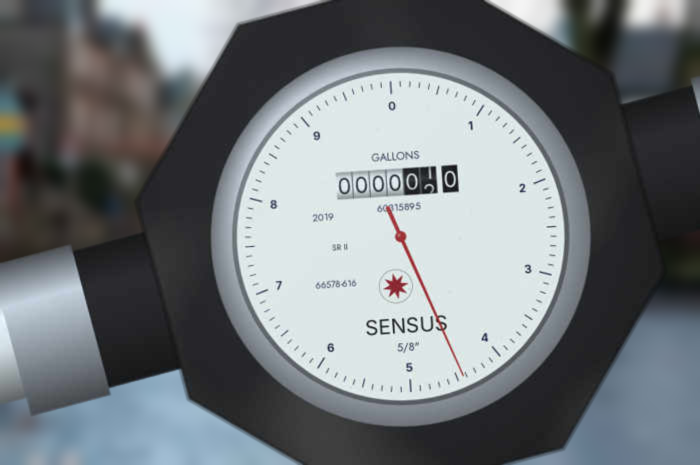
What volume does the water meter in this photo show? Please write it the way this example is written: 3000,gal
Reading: 14.4,gal
